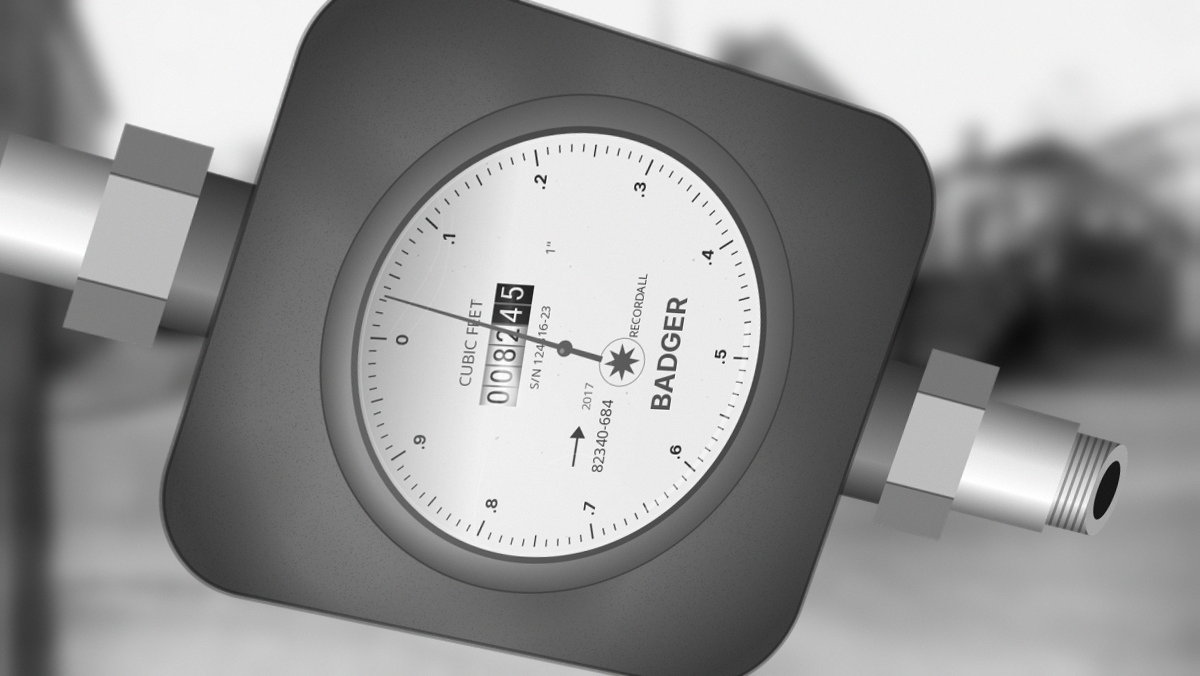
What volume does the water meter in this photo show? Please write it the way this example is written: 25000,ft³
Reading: 8245.03,ft³
